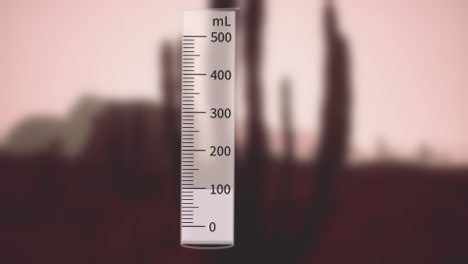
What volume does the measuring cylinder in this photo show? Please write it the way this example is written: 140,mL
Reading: 100,mL
